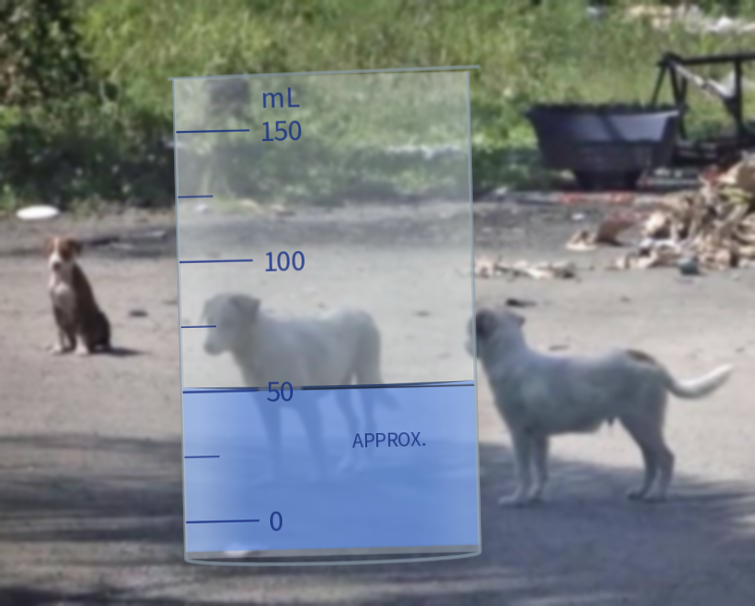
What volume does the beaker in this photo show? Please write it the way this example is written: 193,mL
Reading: 50,mL
